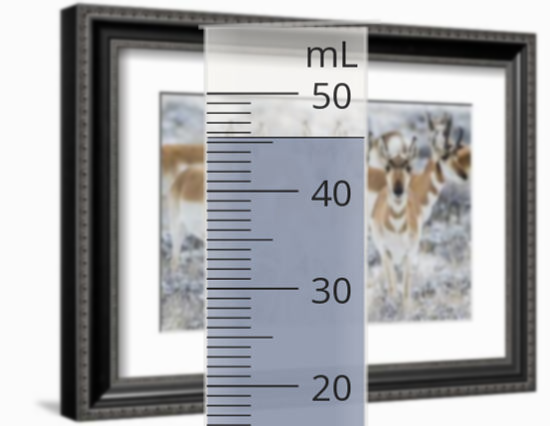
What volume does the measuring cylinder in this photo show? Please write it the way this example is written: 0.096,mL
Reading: 45.5,mL
